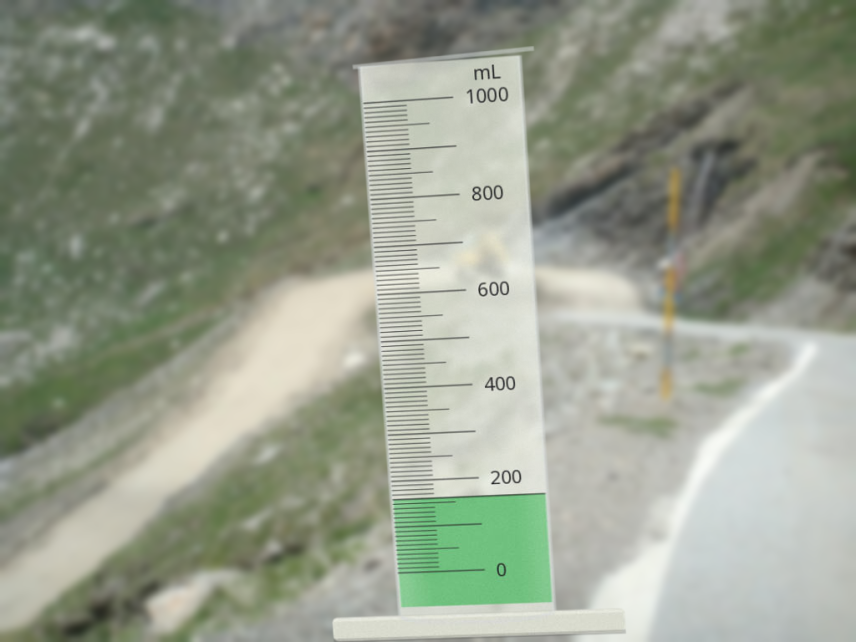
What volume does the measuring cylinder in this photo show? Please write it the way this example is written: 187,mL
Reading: 160,mL
